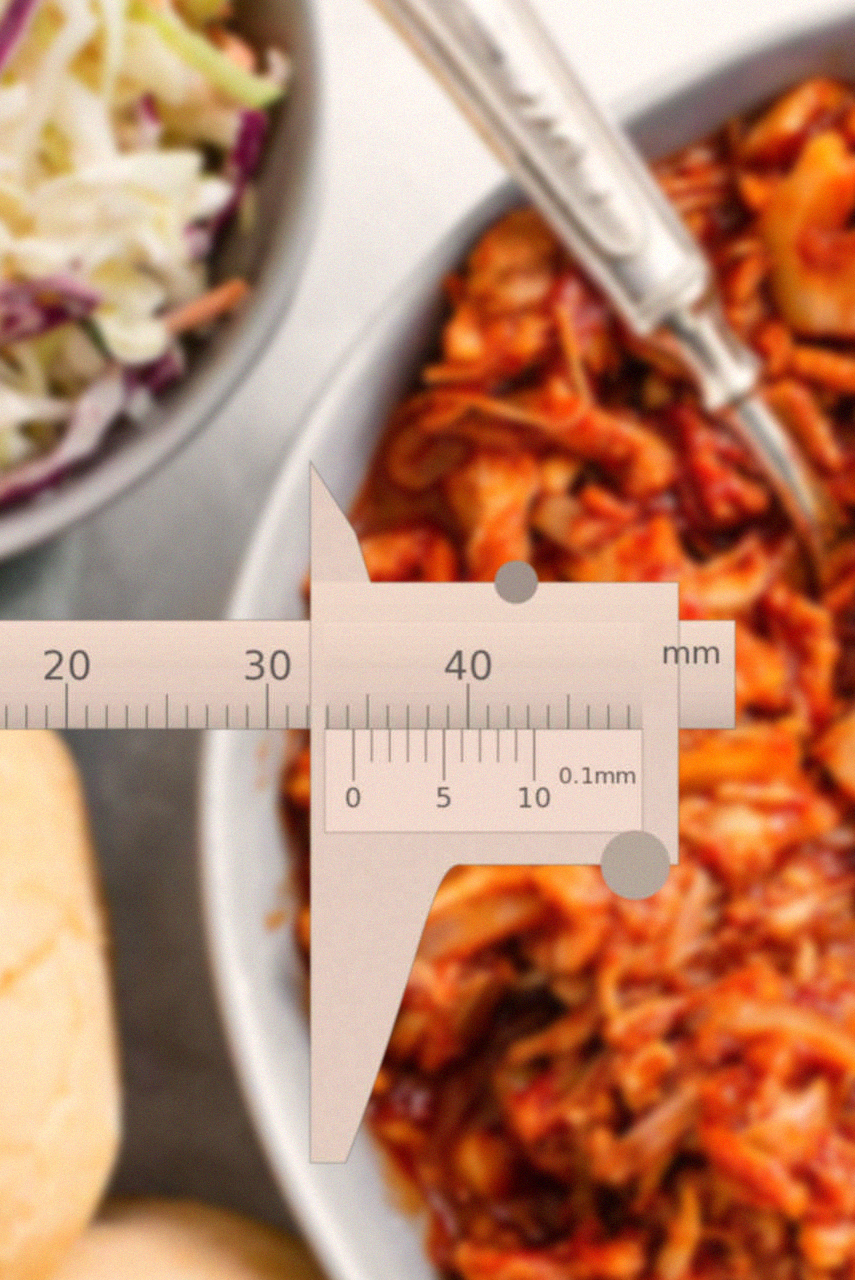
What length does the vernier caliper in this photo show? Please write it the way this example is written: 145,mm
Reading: 34.3,mm
